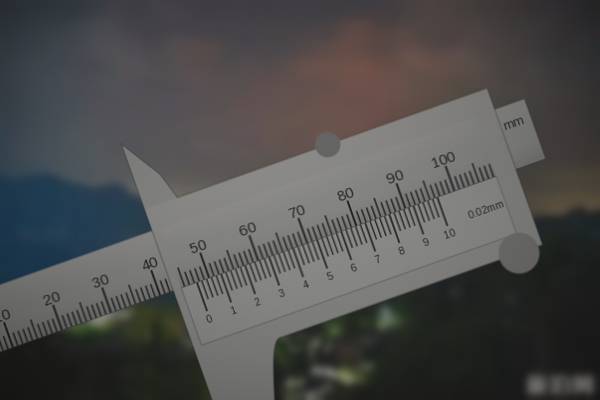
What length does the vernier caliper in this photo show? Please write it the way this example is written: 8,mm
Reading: 47.5,mm
